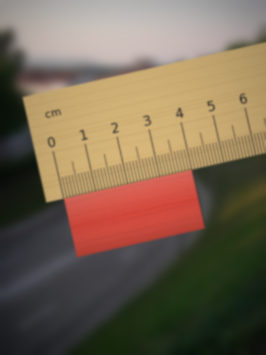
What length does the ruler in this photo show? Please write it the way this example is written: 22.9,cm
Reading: 4,cm
